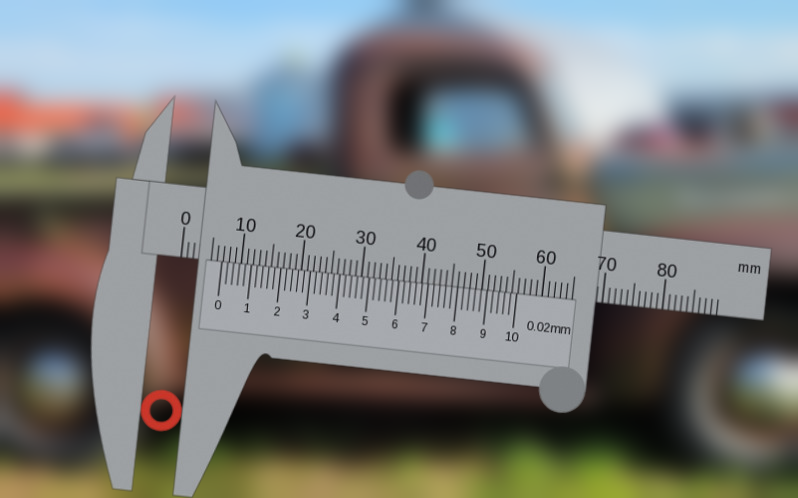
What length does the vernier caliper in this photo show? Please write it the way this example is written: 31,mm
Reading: 6.8,mm
